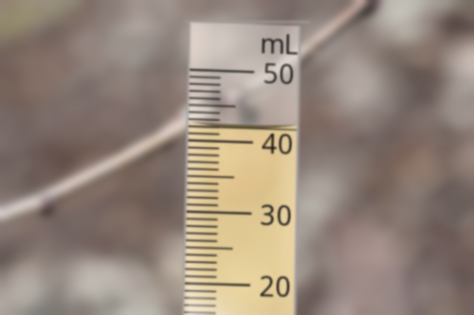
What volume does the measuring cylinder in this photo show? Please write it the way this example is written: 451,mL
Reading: 42,mL
